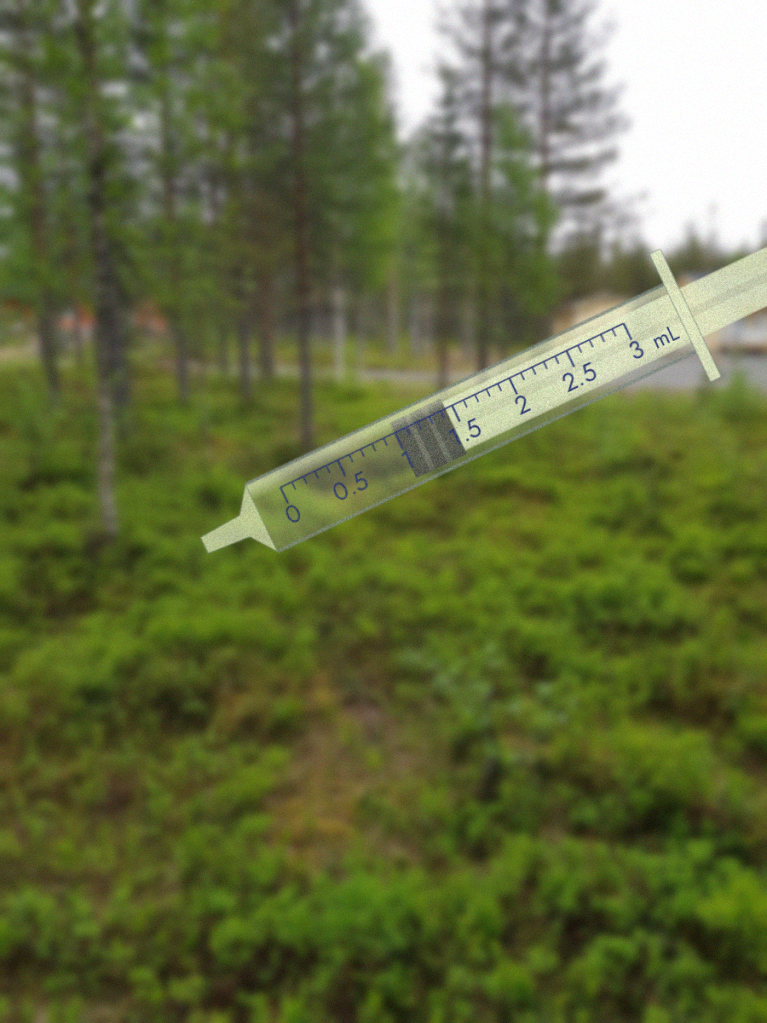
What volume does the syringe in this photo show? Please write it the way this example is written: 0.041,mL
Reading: 1,mL
